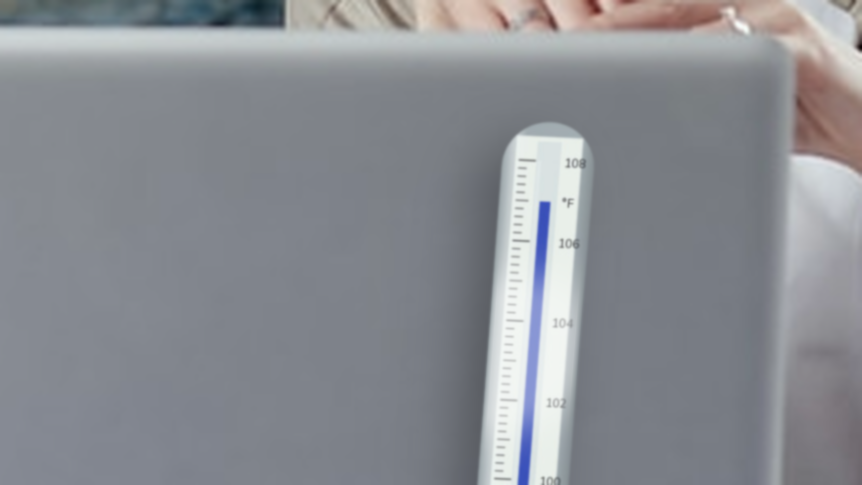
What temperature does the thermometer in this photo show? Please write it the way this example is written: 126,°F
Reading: 107,°F
